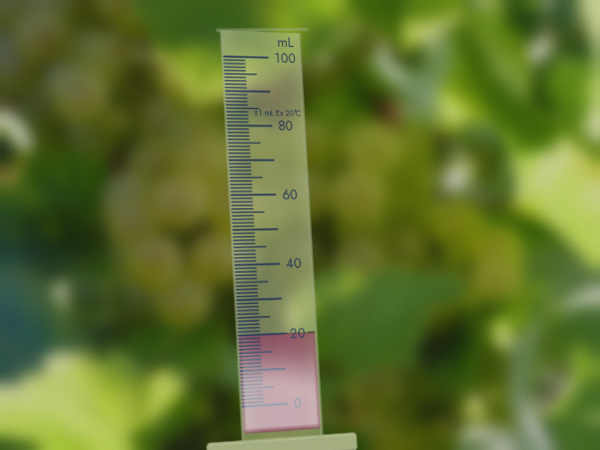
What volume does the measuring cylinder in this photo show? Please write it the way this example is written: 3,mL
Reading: 20,mL
